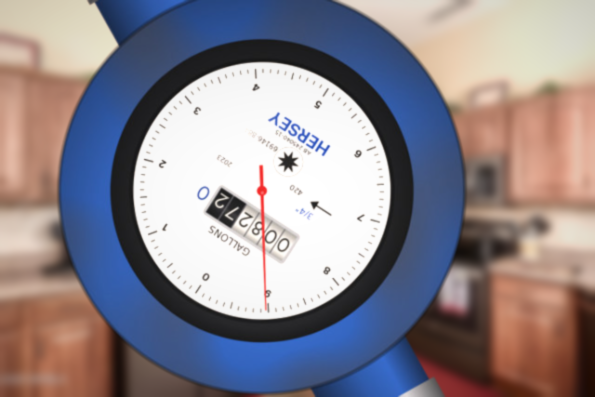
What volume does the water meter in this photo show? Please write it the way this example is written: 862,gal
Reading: 82719.0,gal
